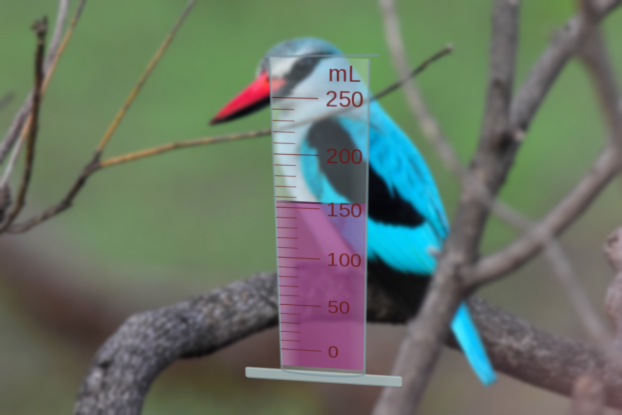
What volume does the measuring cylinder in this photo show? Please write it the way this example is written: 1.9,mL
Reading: 155,mL
